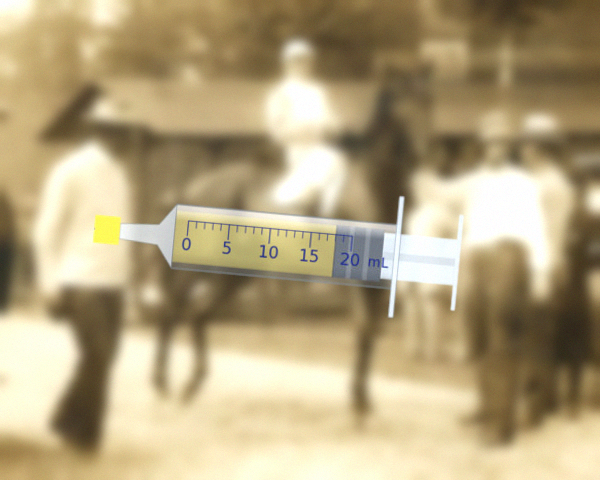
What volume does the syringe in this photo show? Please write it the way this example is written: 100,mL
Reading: 18,mL
